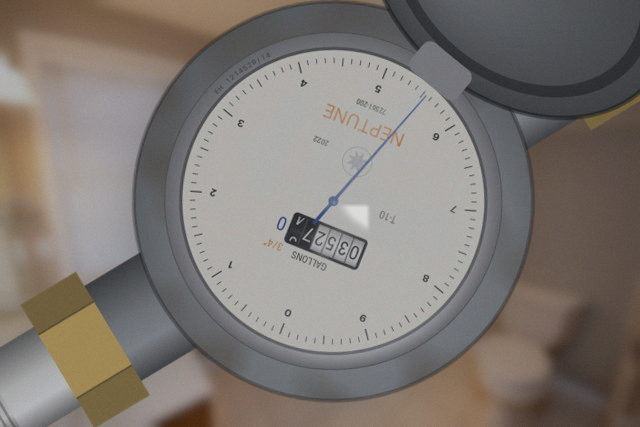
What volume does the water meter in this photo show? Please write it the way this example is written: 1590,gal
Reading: 352735.5,gal
